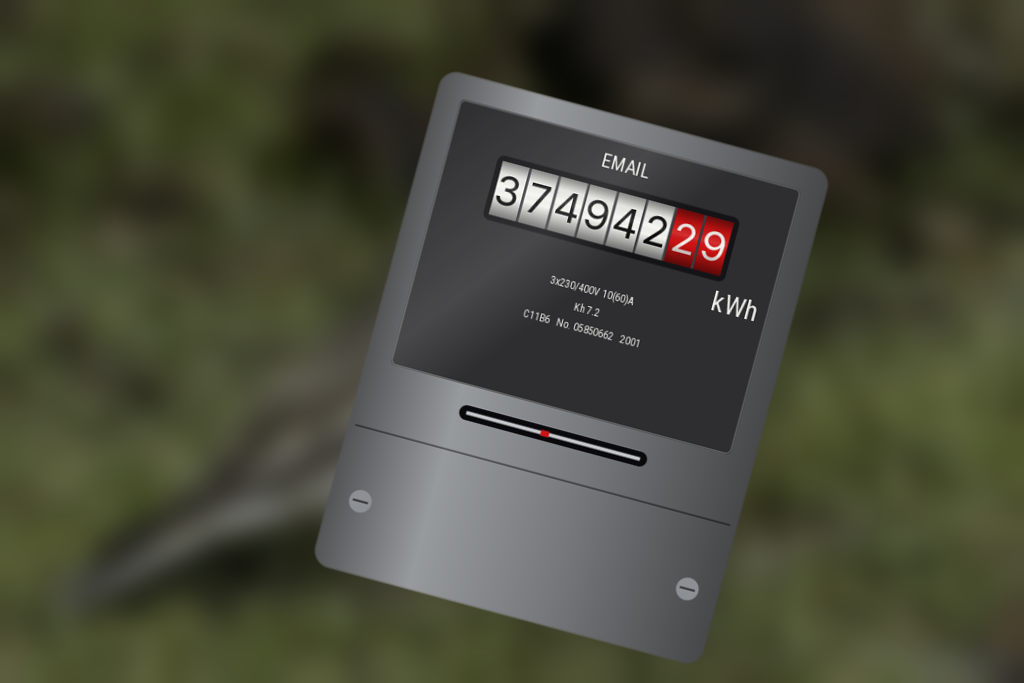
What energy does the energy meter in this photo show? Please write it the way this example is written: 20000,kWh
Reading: 374942.29,kWh
